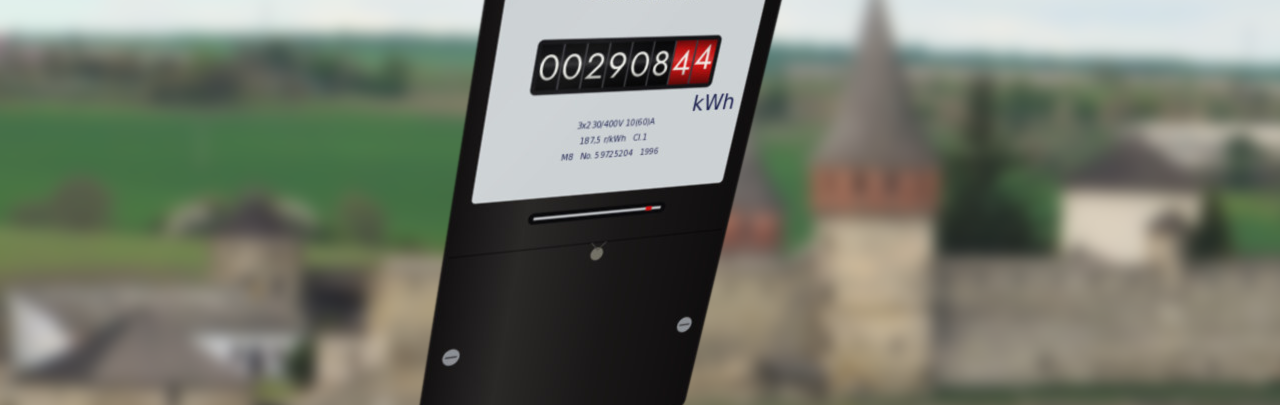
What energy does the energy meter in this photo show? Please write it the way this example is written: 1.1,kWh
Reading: 2908.44,kWh
